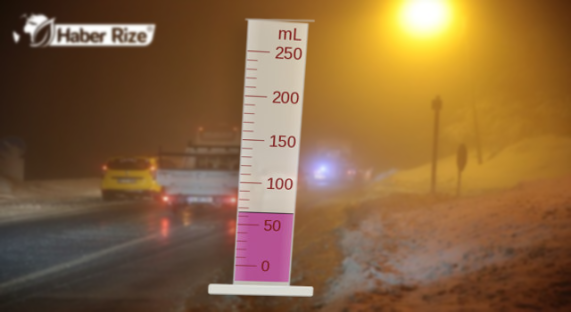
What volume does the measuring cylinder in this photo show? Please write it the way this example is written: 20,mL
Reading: 65,mL
